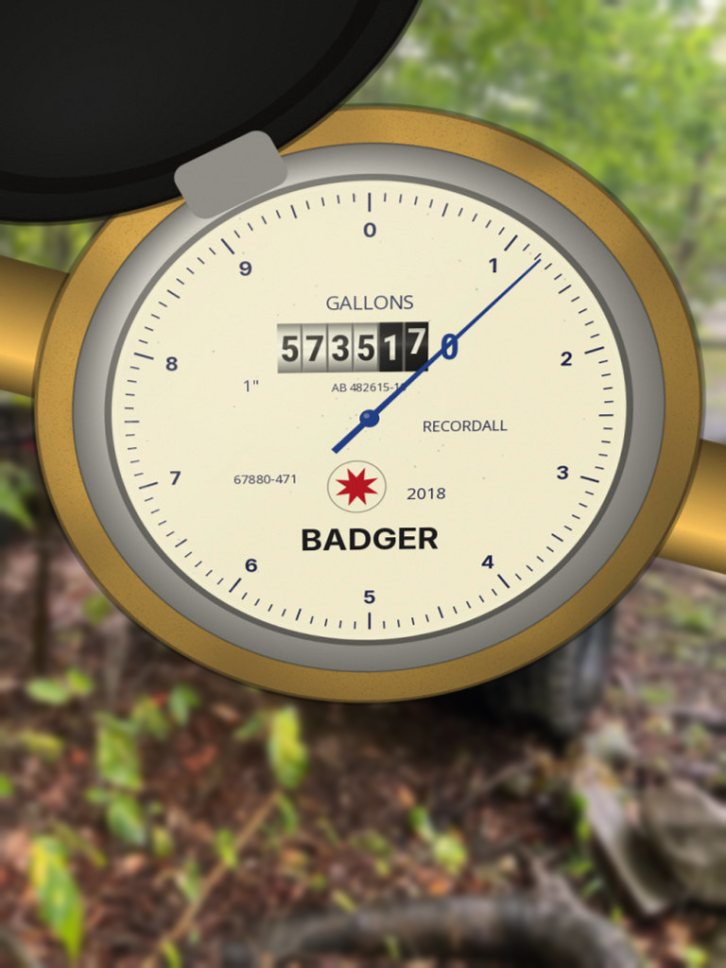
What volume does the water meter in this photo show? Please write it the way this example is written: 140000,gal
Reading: 5735171.2,gal
